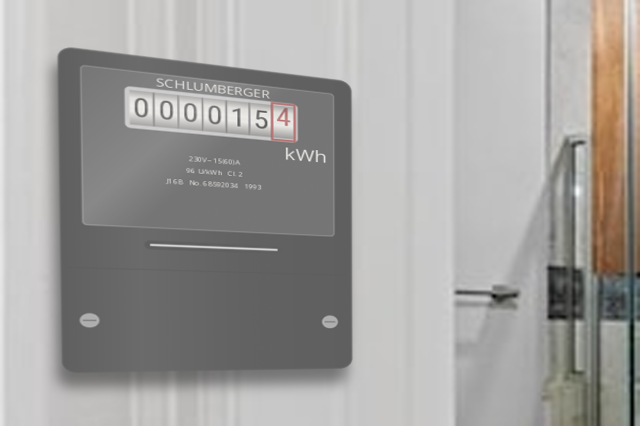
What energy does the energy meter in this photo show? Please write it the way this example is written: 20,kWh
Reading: 15.4,kWh
